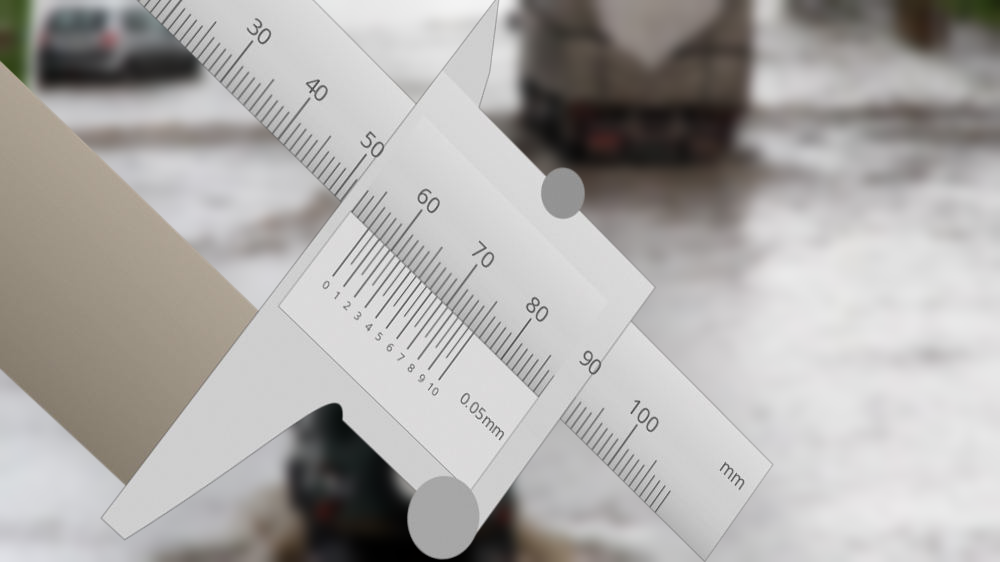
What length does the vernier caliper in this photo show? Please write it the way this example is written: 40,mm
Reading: 56.0,mm
